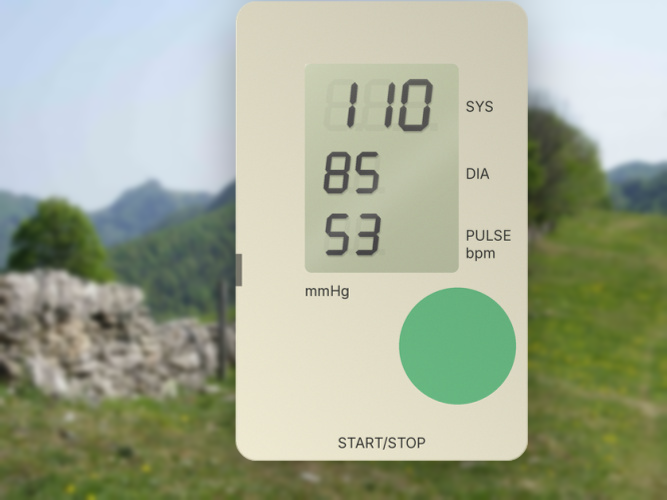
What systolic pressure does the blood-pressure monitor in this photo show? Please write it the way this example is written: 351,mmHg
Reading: 110,mmHg
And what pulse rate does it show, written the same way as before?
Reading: 53,bpm
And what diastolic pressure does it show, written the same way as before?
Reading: 85,mmHg
